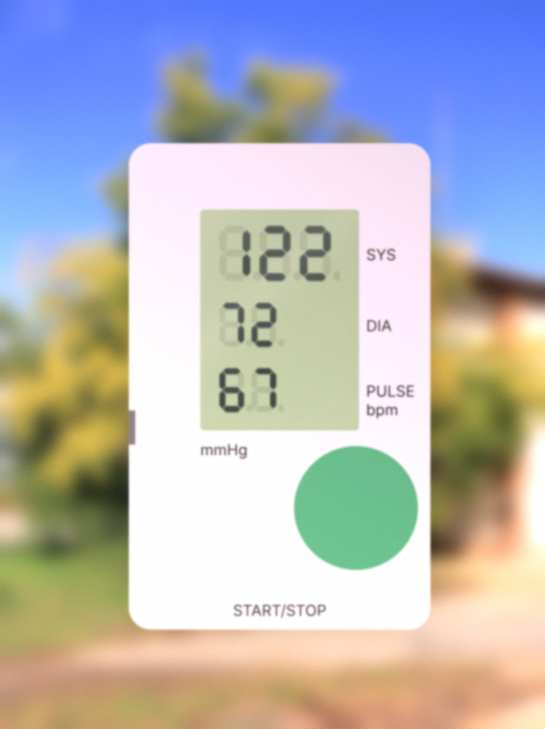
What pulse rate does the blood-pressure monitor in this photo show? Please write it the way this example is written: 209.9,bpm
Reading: 67,bpm
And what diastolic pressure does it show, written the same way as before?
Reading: 72,mmHg
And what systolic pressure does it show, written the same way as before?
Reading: 122,mmHg
